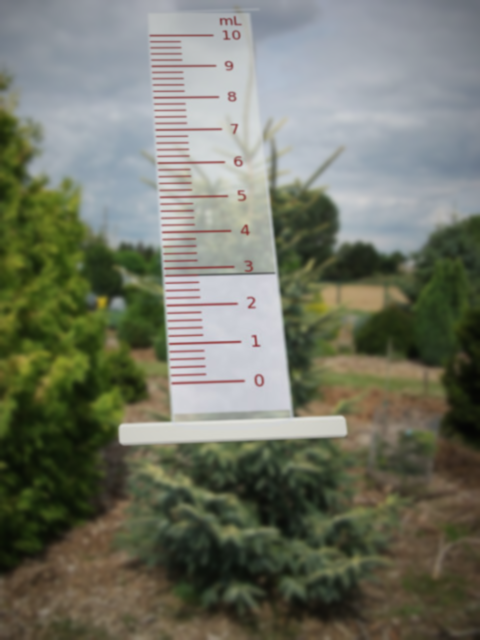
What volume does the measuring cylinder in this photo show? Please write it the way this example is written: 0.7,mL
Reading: 2.8,mL
